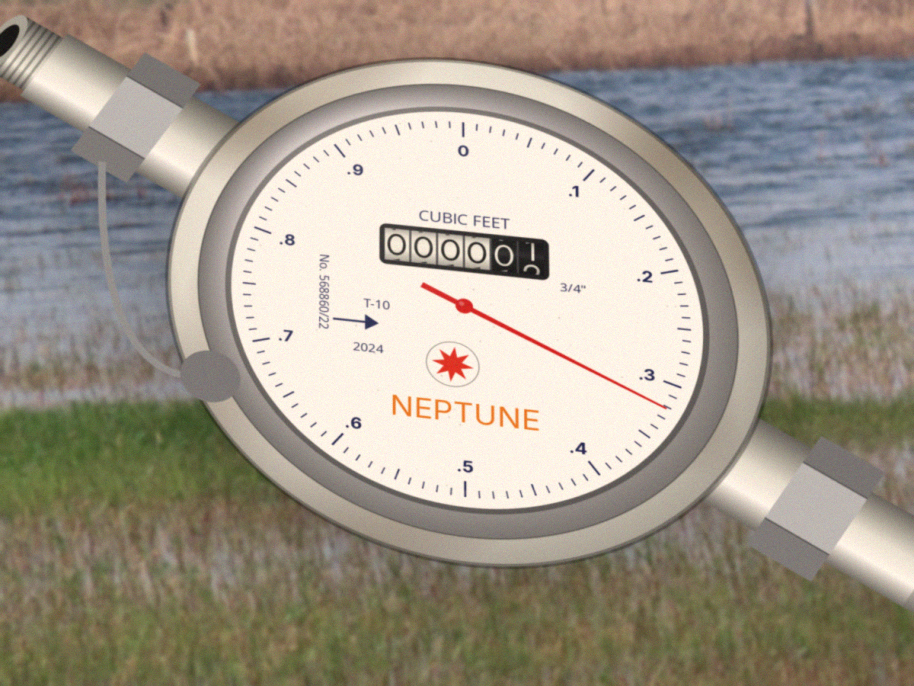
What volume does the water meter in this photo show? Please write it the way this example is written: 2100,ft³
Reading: 1.32,ft³
